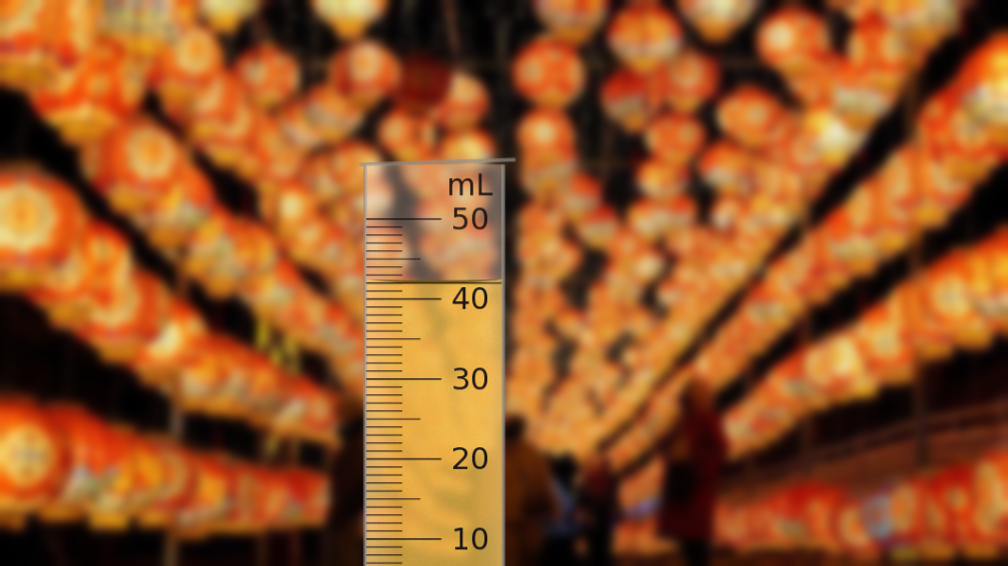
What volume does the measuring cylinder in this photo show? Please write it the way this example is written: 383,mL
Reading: 42,mL
